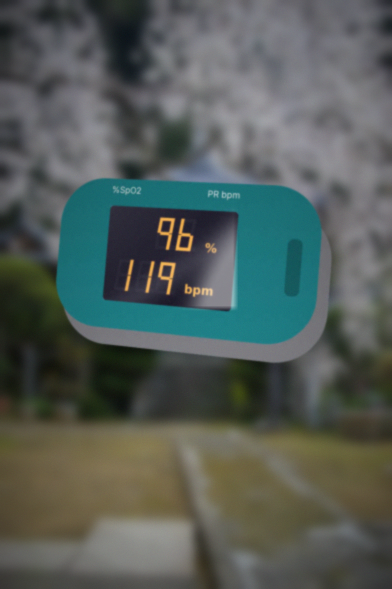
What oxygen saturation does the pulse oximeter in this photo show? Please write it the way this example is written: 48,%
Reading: 96,%
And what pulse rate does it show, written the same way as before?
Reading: 119,bpm
